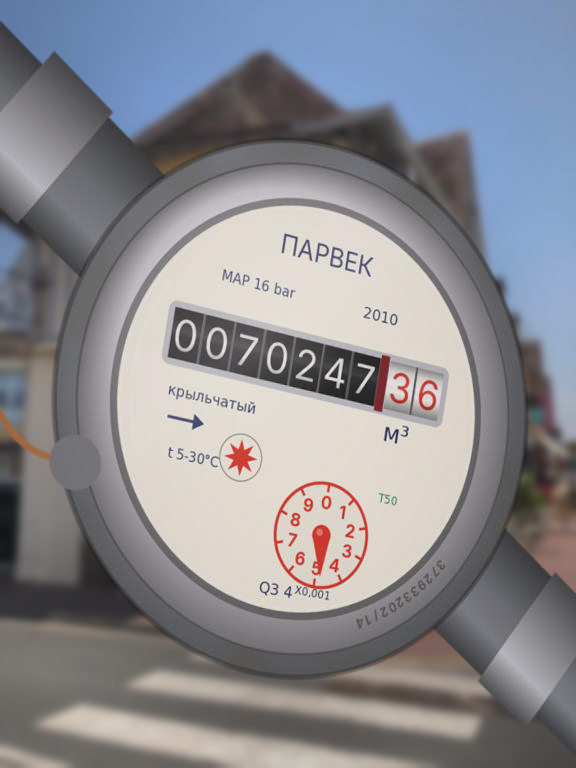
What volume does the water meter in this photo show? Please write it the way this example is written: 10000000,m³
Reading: 70247.364,m³
